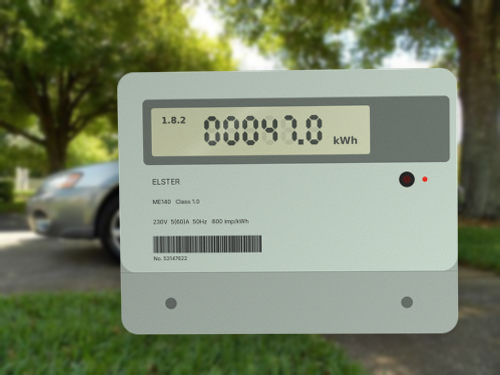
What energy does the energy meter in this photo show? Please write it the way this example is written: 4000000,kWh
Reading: 47.0,kWh
